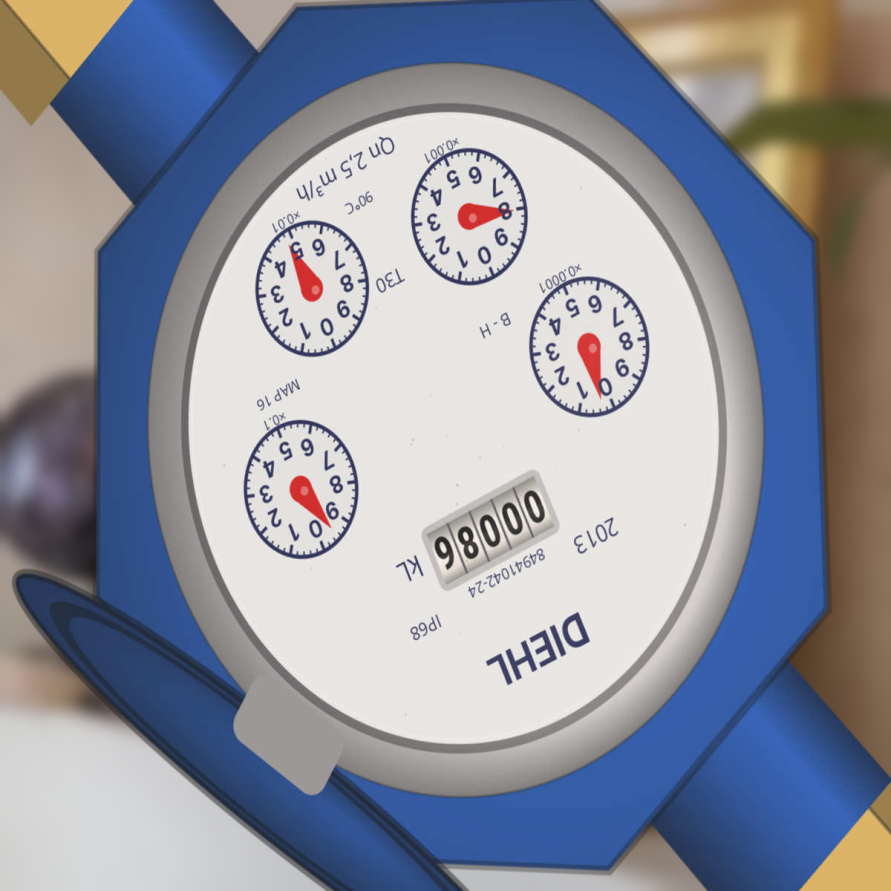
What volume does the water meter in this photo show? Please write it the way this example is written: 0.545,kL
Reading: 85.9480,kL
